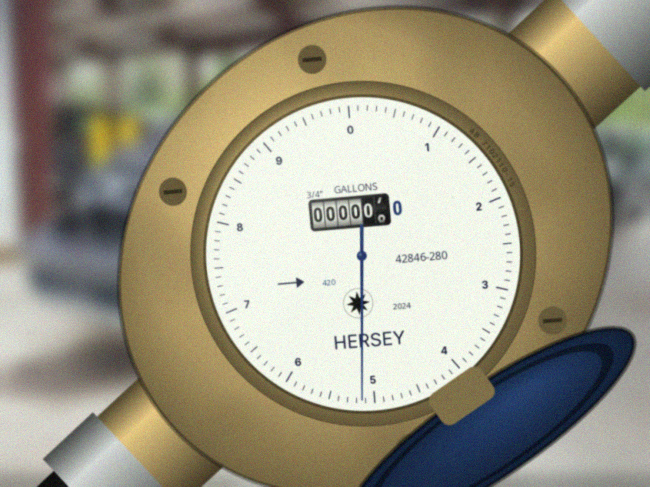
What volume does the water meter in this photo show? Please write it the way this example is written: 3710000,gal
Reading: 75.1,gal
